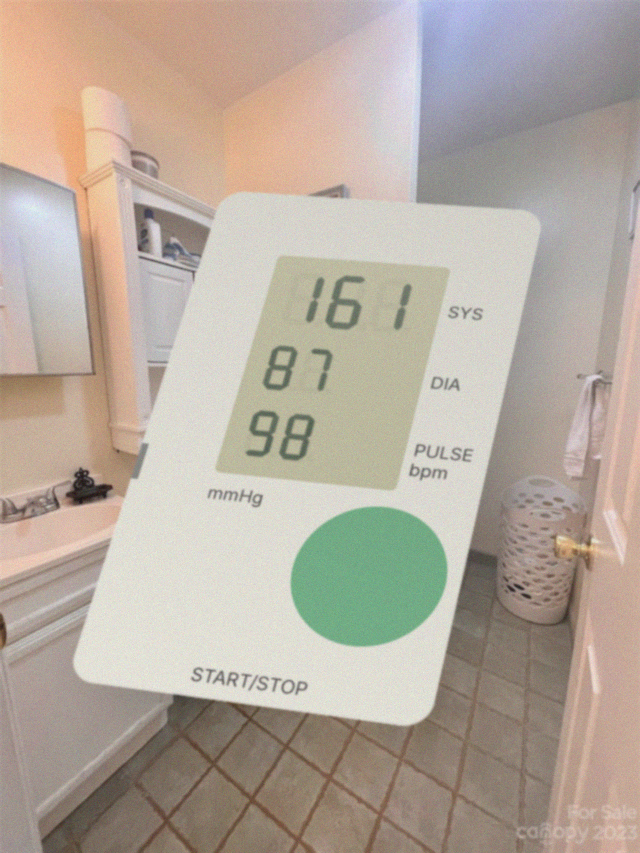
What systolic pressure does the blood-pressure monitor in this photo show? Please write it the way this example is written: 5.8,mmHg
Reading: 161,mmHg
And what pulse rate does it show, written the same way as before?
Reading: 98,bpm
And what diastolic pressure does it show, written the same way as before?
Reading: 87,mmHg
